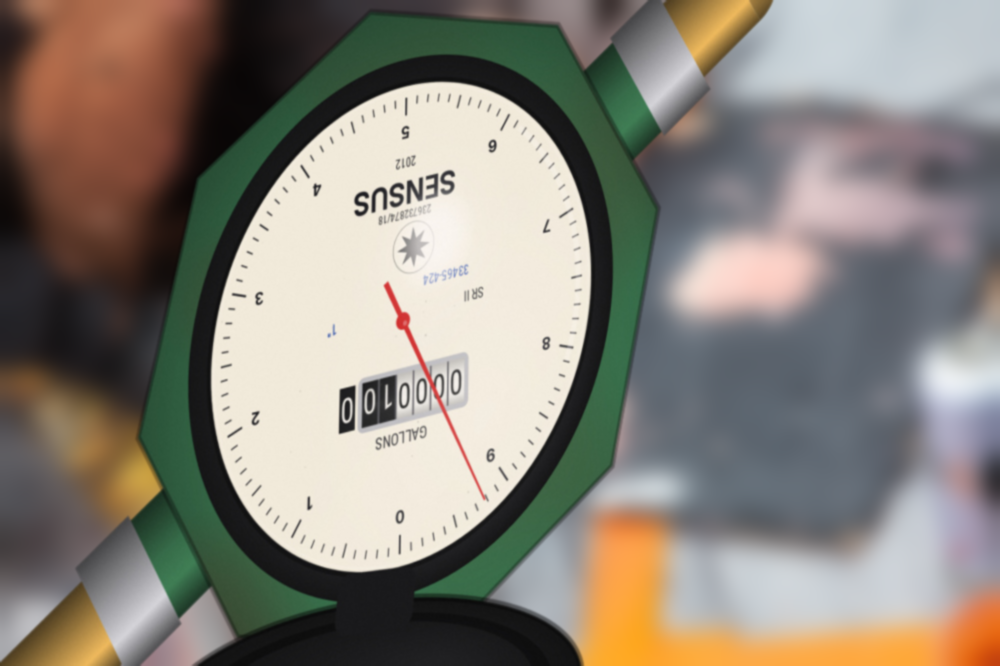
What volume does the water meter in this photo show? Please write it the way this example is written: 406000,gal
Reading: 99.2,gal
